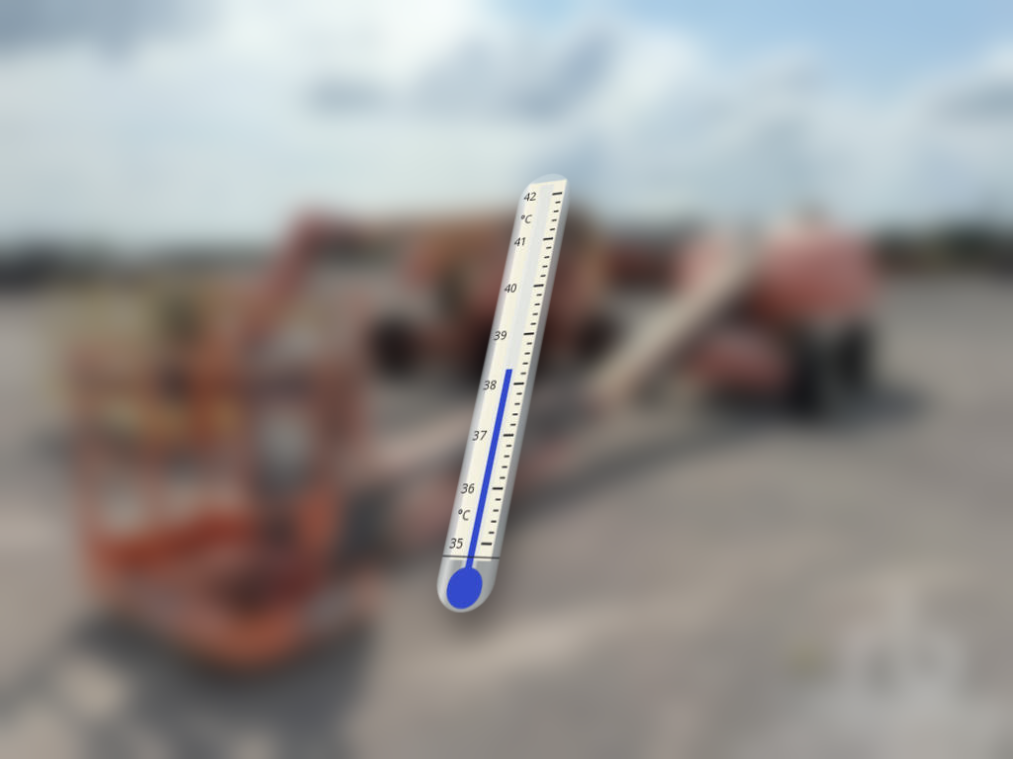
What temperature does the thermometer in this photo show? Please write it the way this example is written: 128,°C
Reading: 38.3,°C
